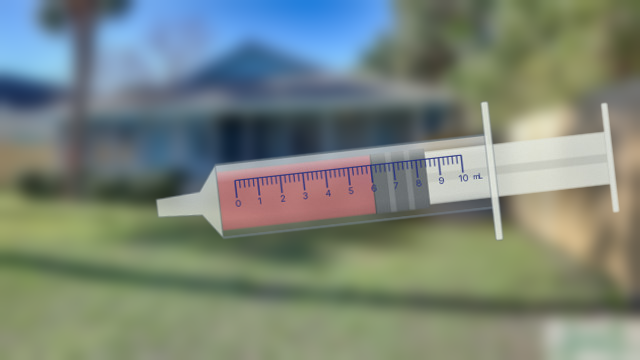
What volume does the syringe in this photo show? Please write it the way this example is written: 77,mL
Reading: 6,mL
